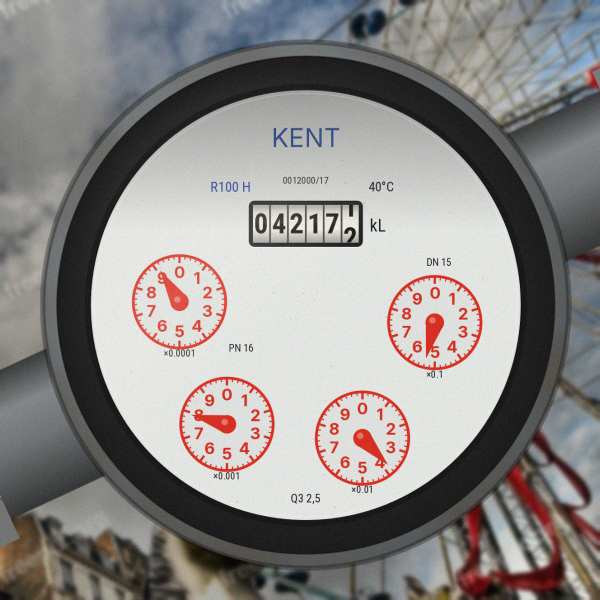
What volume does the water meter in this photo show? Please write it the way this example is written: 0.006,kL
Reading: 42171.5379,kL
